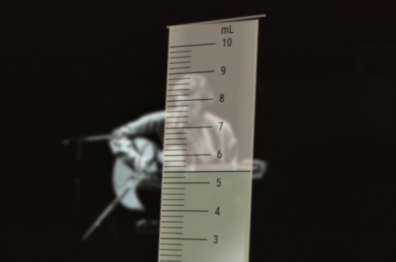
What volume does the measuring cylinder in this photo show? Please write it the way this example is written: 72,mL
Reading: 5.4,mL
